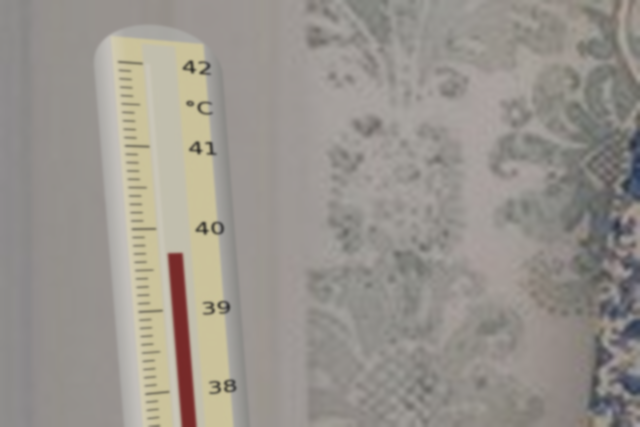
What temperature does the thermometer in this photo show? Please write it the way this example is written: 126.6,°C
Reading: 39.7,°C
